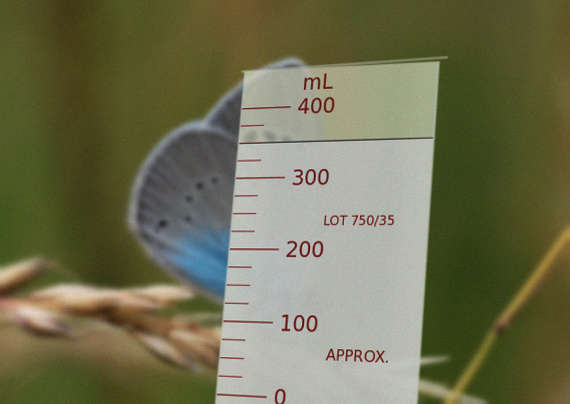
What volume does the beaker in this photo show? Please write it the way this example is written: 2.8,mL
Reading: 350,mL
